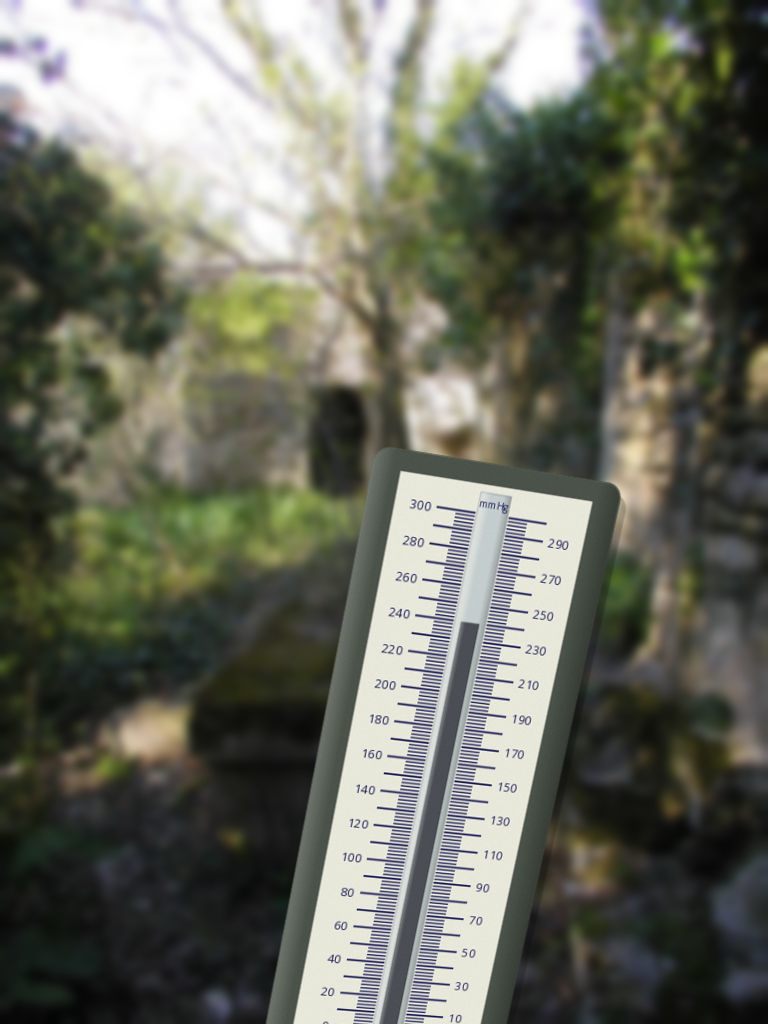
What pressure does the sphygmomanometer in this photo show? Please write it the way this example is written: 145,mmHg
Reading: 240,mmHg
